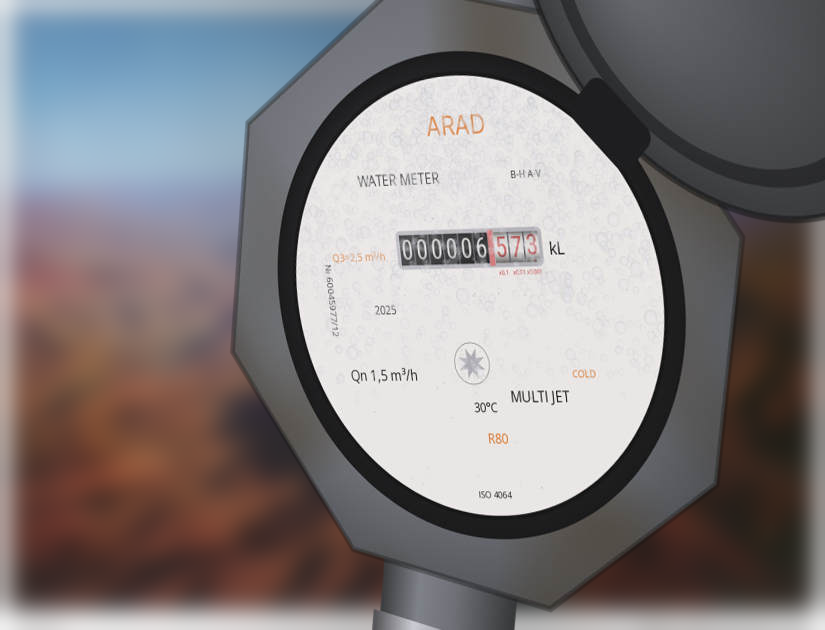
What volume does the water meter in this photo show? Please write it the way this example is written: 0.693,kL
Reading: 6.573,kL
